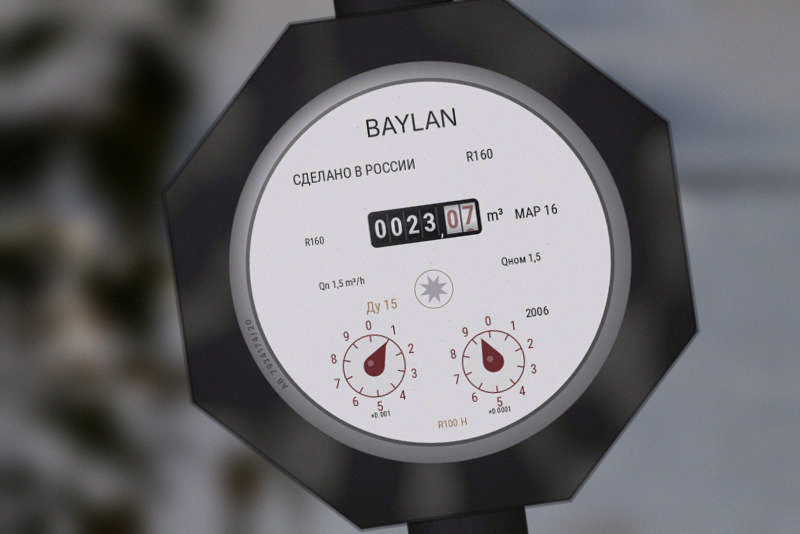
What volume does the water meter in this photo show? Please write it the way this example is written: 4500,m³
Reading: 23.0709,m³
